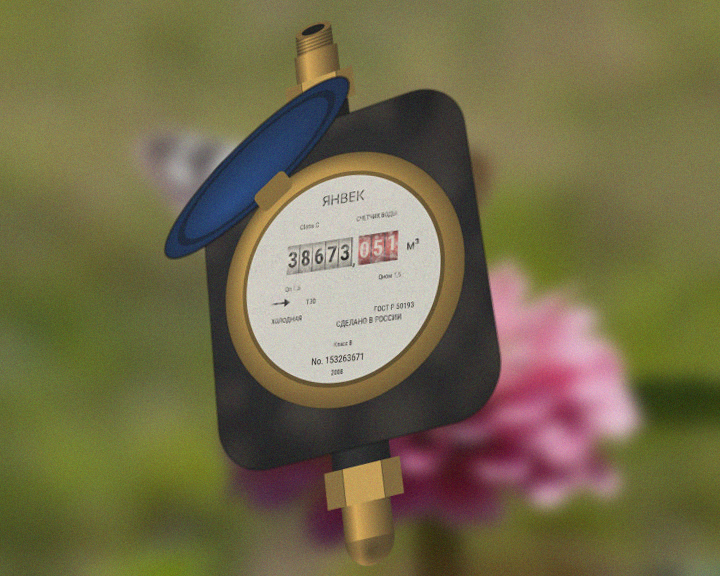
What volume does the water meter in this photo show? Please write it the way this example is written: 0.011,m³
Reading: 38673.051,m³
